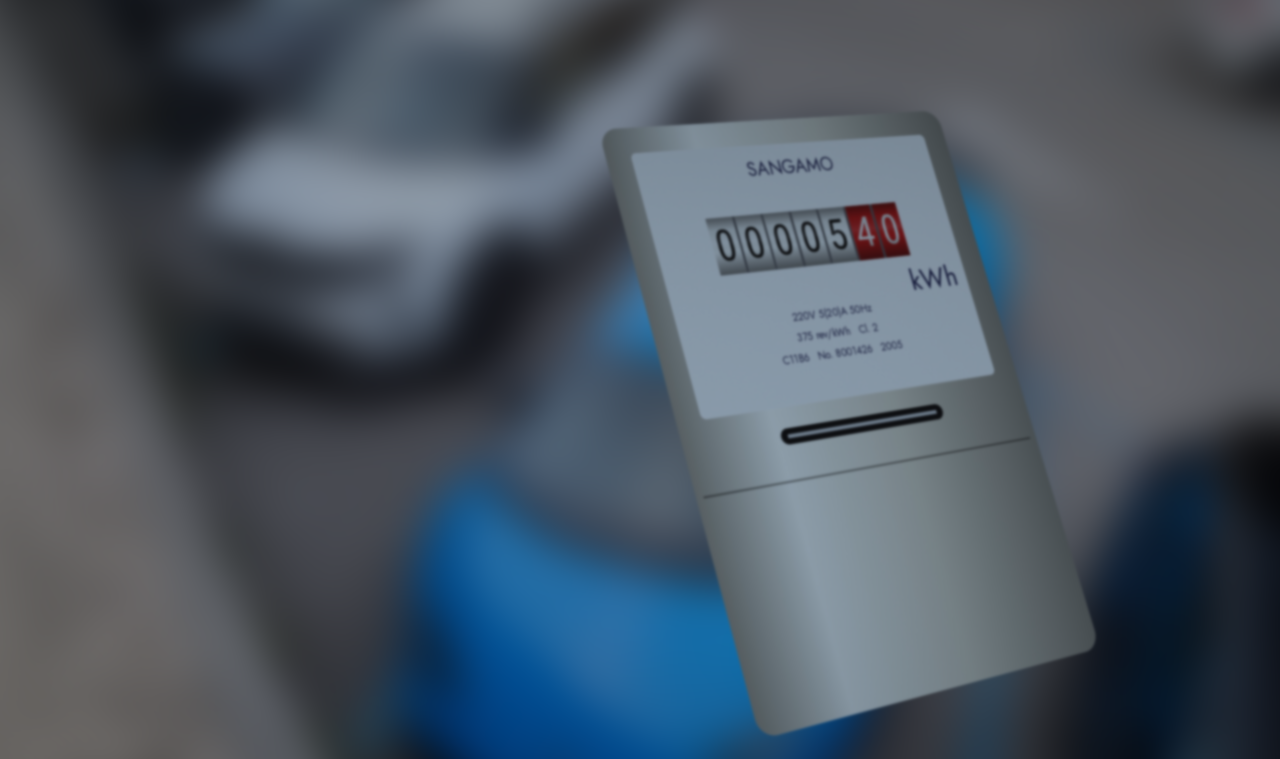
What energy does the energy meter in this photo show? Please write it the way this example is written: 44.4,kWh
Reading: 5.40,kWh
